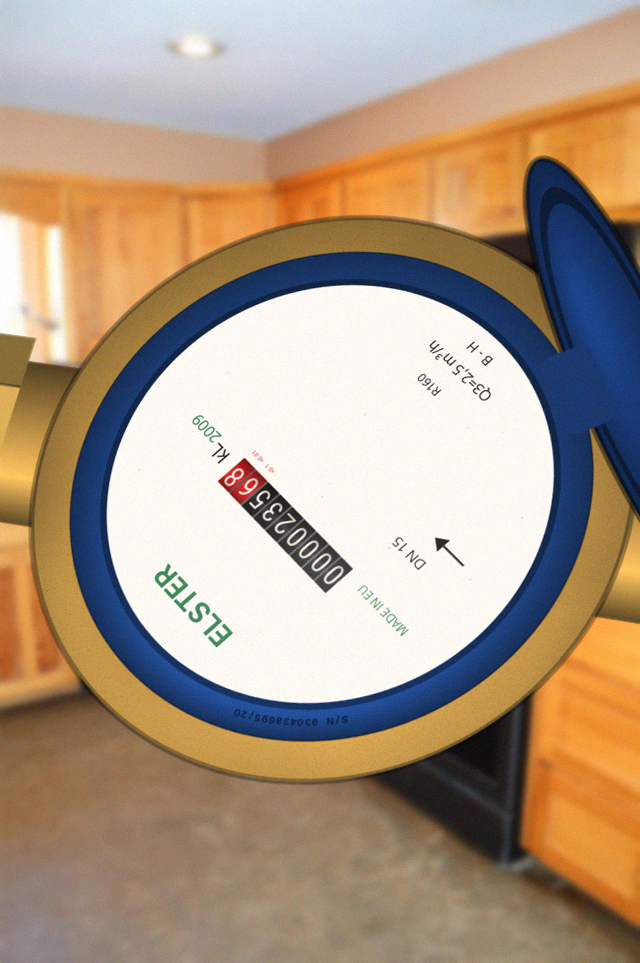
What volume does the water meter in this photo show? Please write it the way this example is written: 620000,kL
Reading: 235.68,kL
